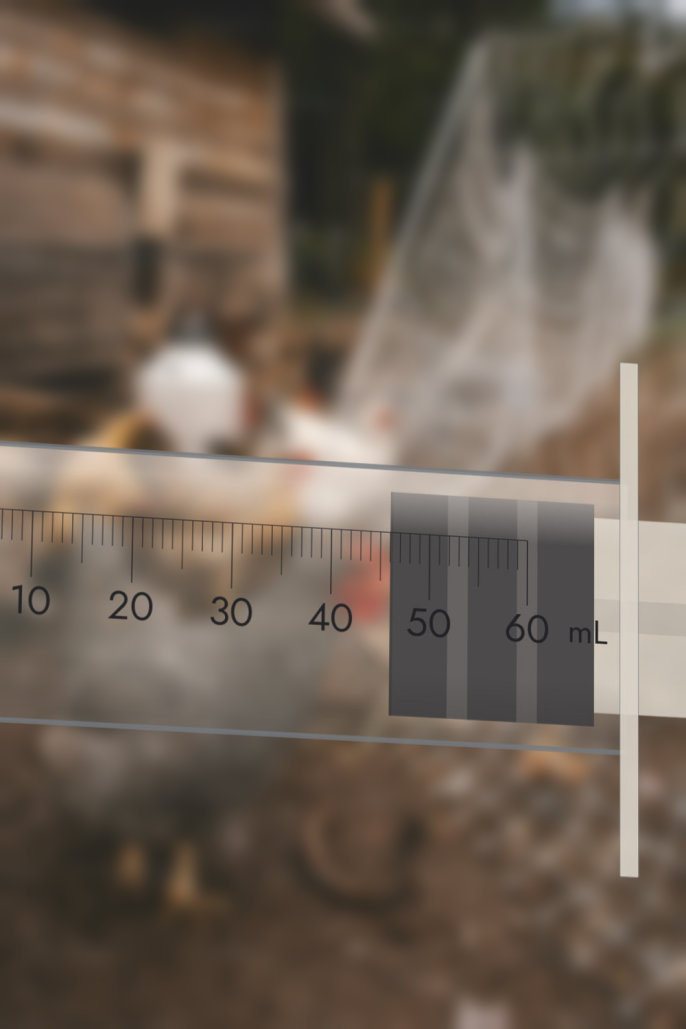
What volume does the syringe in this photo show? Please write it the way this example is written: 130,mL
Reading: 46,mL
